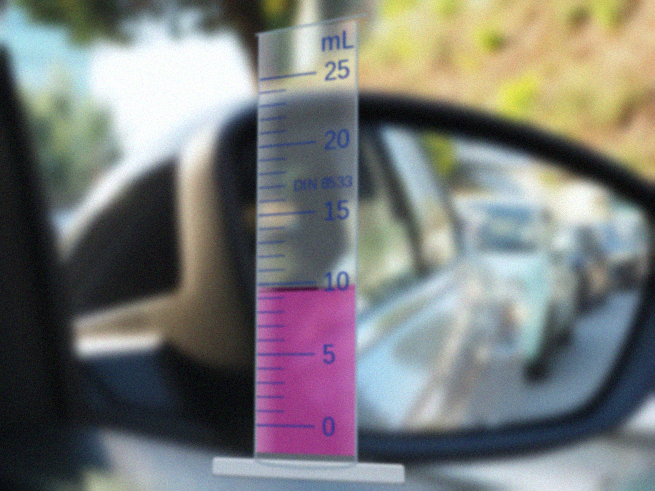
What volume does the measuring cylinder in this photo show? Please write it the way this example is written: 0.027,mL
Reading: 9.5,mL
